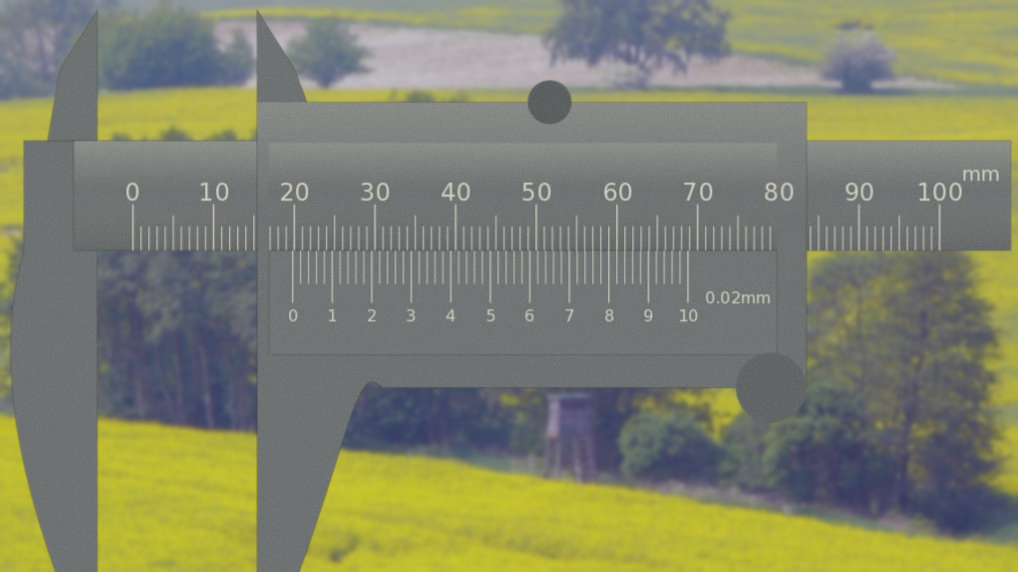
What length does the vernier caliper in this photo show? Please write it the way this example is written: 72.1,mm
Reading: 19.8,mm
